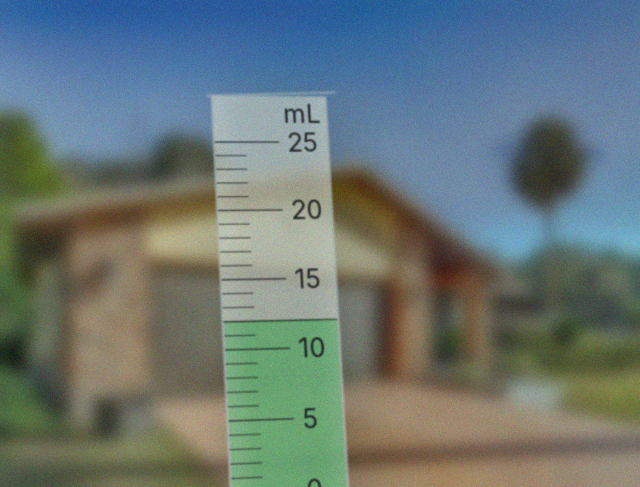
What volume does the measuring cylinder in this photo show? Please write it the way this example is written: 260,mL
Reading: 12,mL
